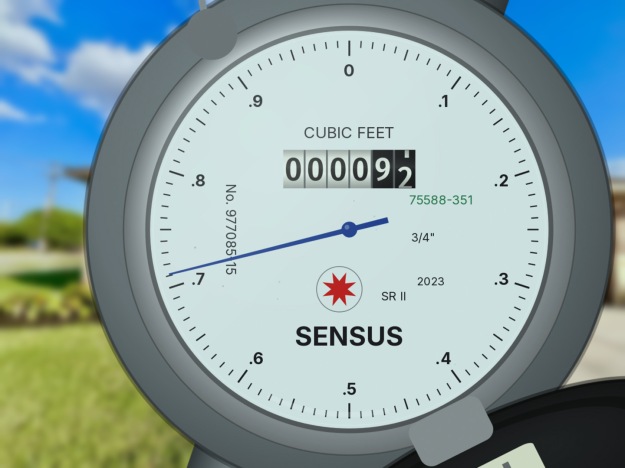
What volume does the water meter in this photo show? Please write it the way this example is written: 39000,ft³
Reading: 91.71,ft³
